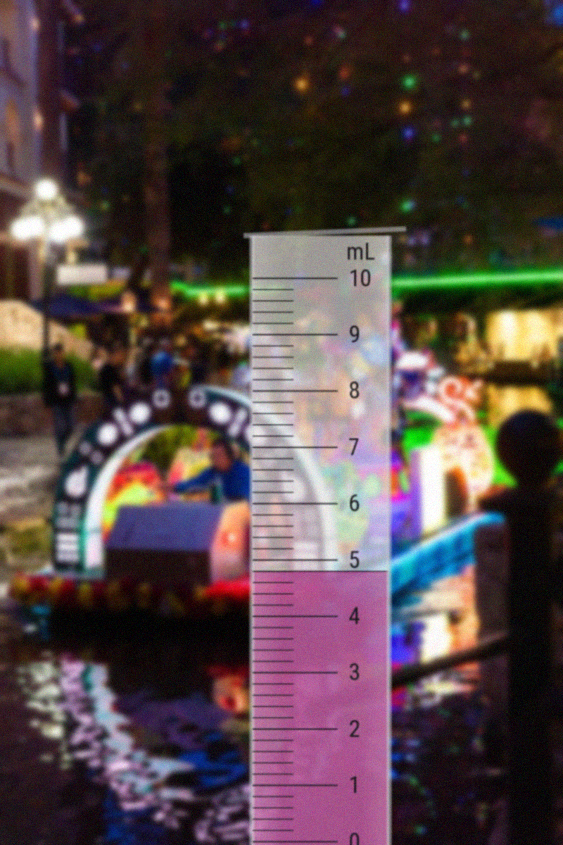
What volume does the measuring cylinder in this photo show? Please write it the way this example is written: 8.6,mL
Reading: 4.8,mL
